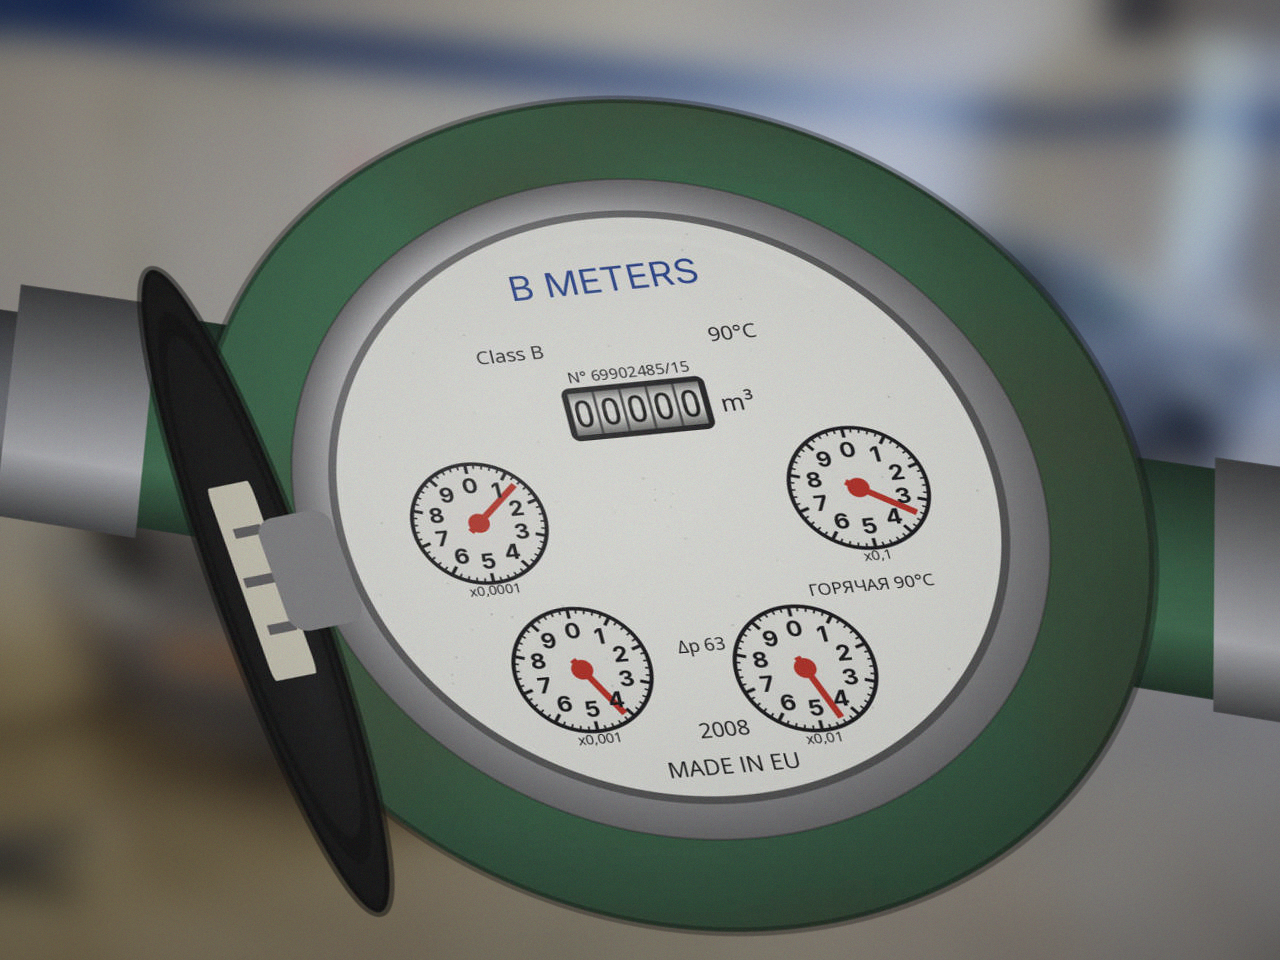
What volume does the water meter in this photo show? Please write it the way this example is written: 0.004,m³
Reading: 0.3441,m³
